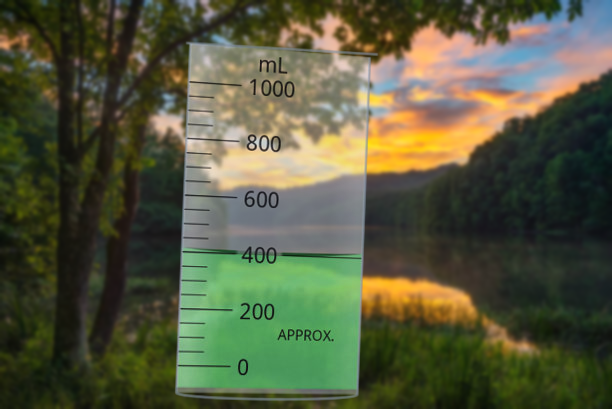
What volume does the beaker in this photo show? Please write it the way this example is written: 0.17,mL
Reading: 400,mL
